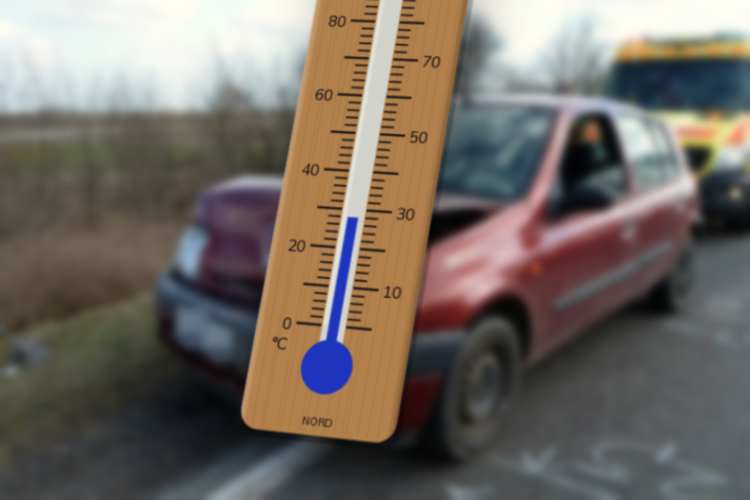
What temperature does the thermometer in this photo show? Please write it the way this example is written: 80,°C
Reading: 28,°C
